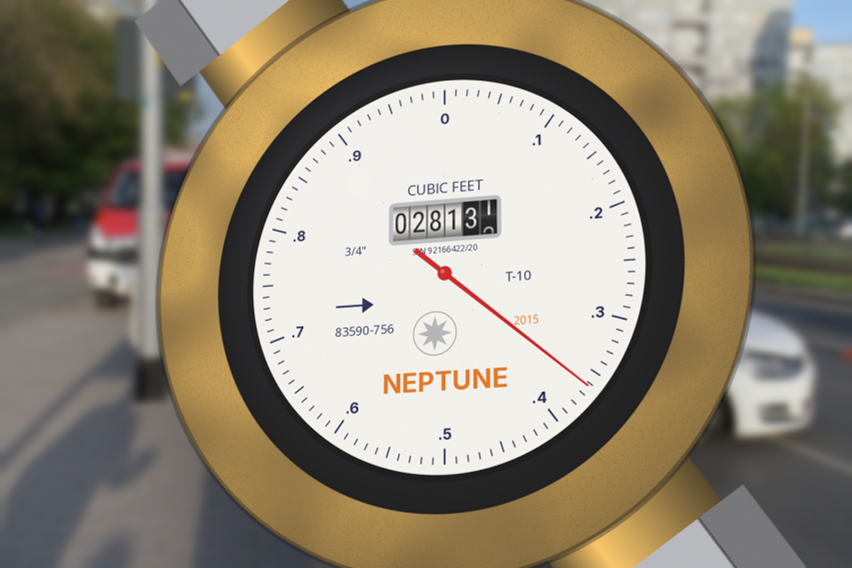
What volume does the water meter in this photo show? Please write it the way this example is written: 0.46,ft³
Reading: 28131.36,ft³
